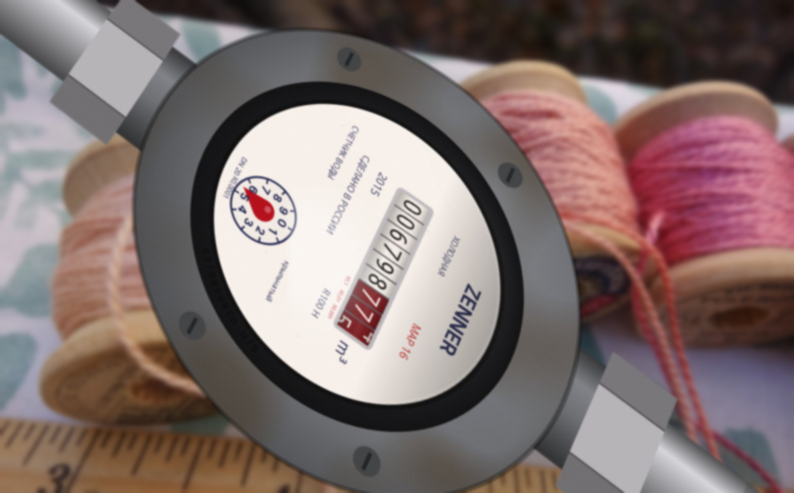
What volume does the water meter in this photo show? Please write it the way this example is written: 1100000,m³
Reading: 6798.7745,m³
